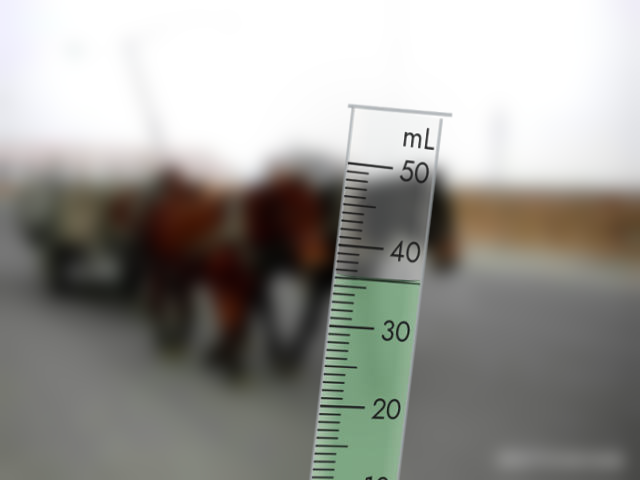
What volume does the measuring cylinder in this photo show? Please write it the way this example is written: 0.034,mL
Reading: 36,mL
